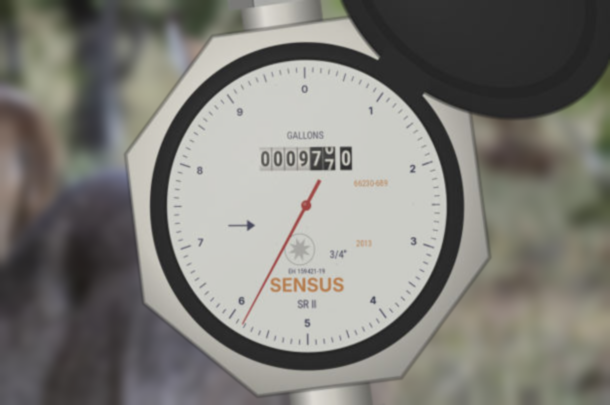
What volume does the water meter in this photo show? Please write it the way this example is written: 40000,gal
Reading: 9765.8,gal
